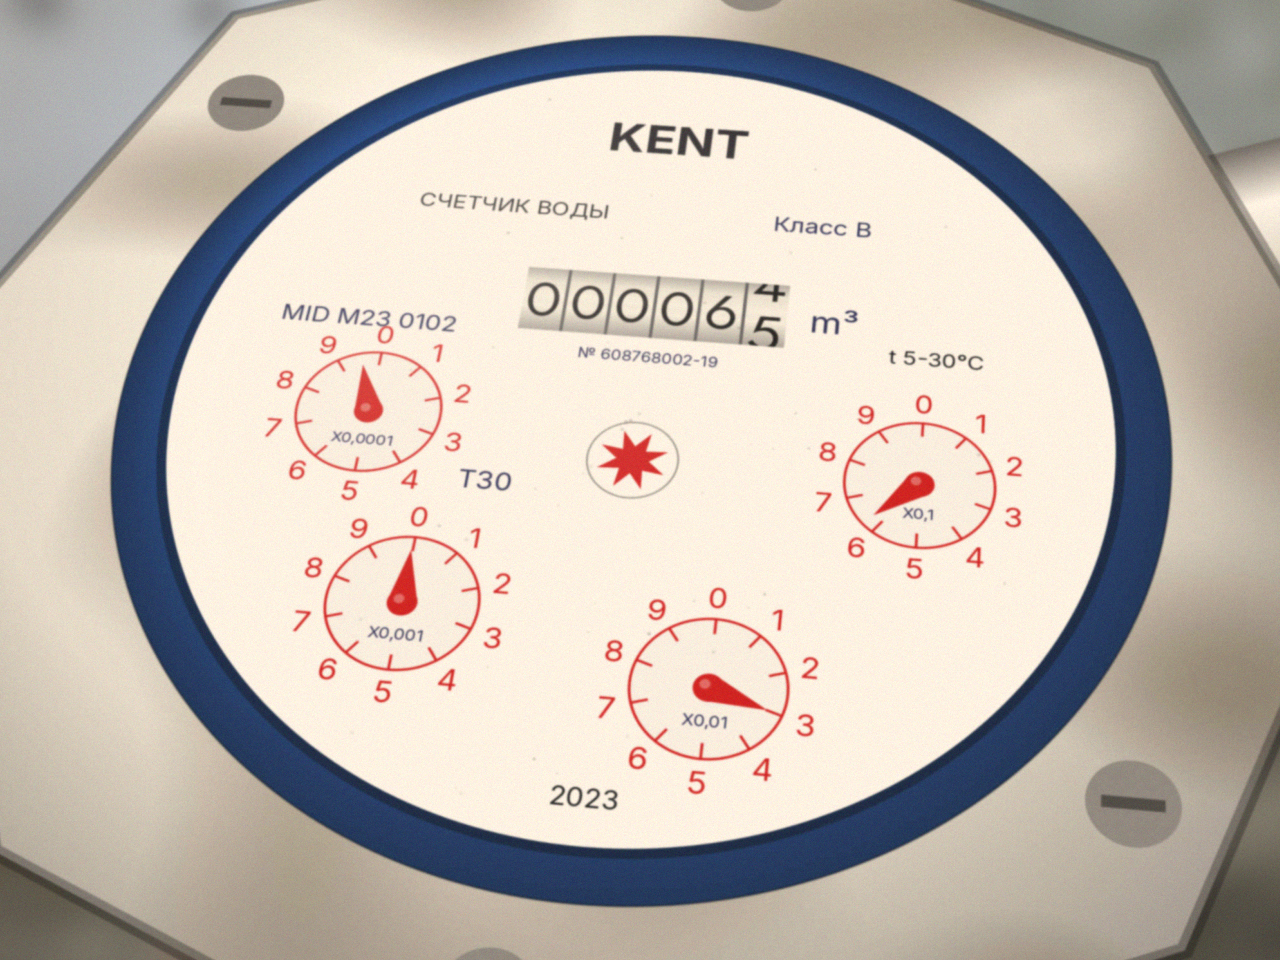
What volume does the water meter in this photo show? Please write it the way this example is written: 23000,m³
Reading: 64.6299,m³
